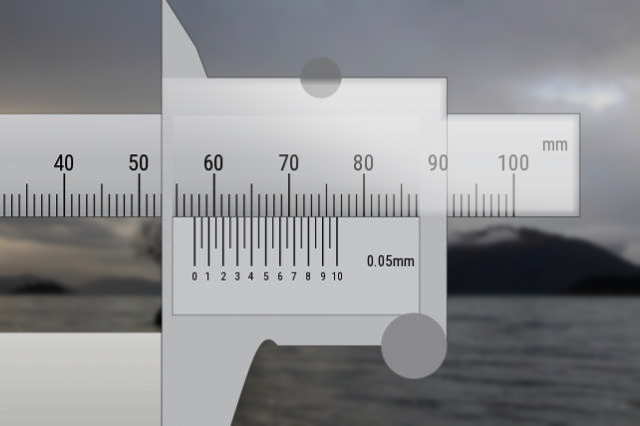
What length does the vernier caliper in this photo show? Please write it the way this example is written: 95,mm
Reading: 57.4,mm
